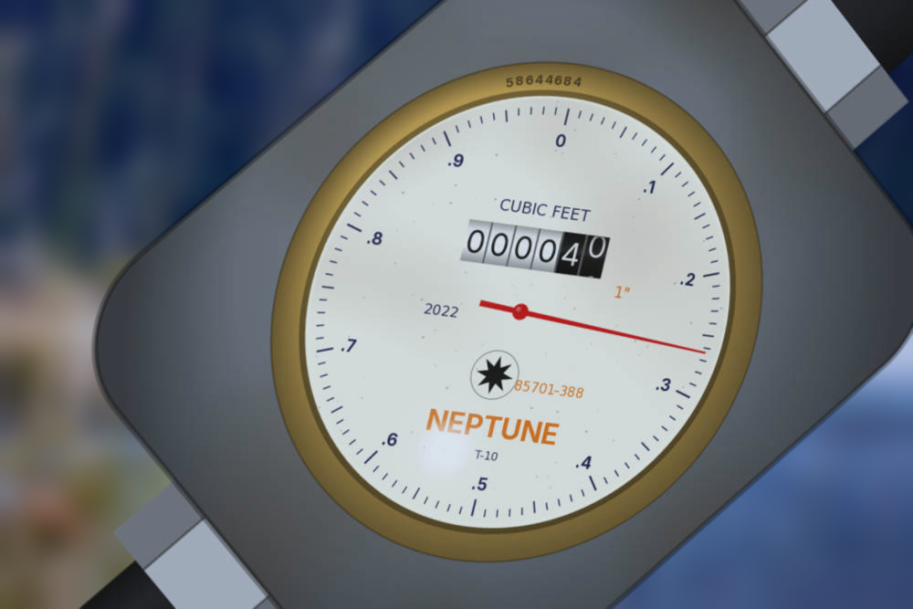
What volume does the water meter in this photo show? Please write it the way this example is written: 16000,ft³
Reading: 40.26,ft³
